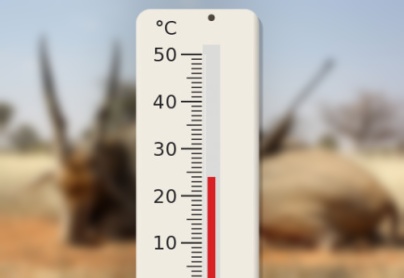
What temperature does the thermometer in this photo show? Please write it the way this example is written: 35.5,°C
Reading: 24,°C
